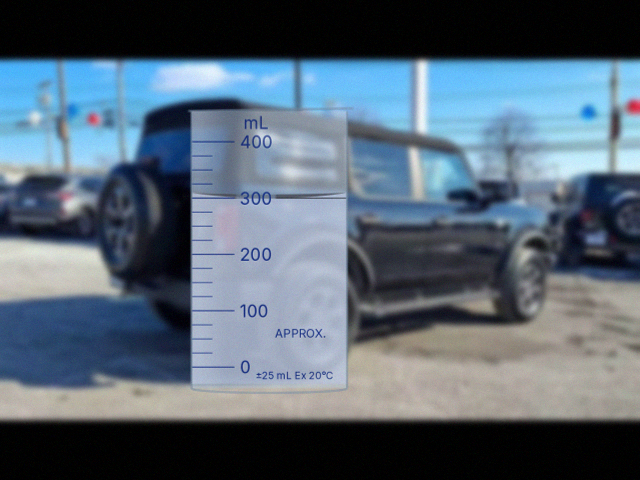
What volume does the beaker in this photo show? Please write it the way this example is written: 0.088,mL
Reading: 300,mL
